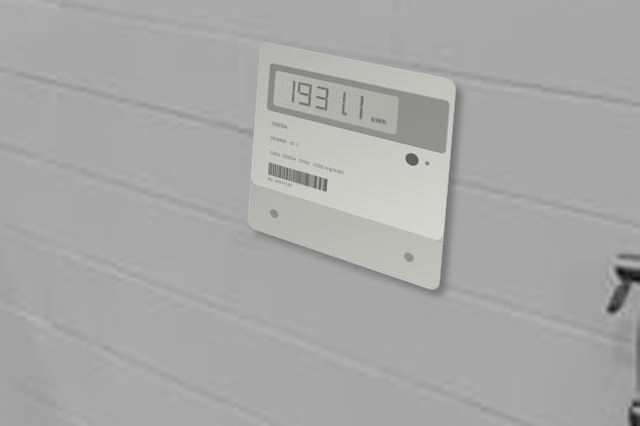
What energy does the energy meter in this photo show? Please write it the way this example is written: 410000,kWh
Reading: 1931.1,kWh
